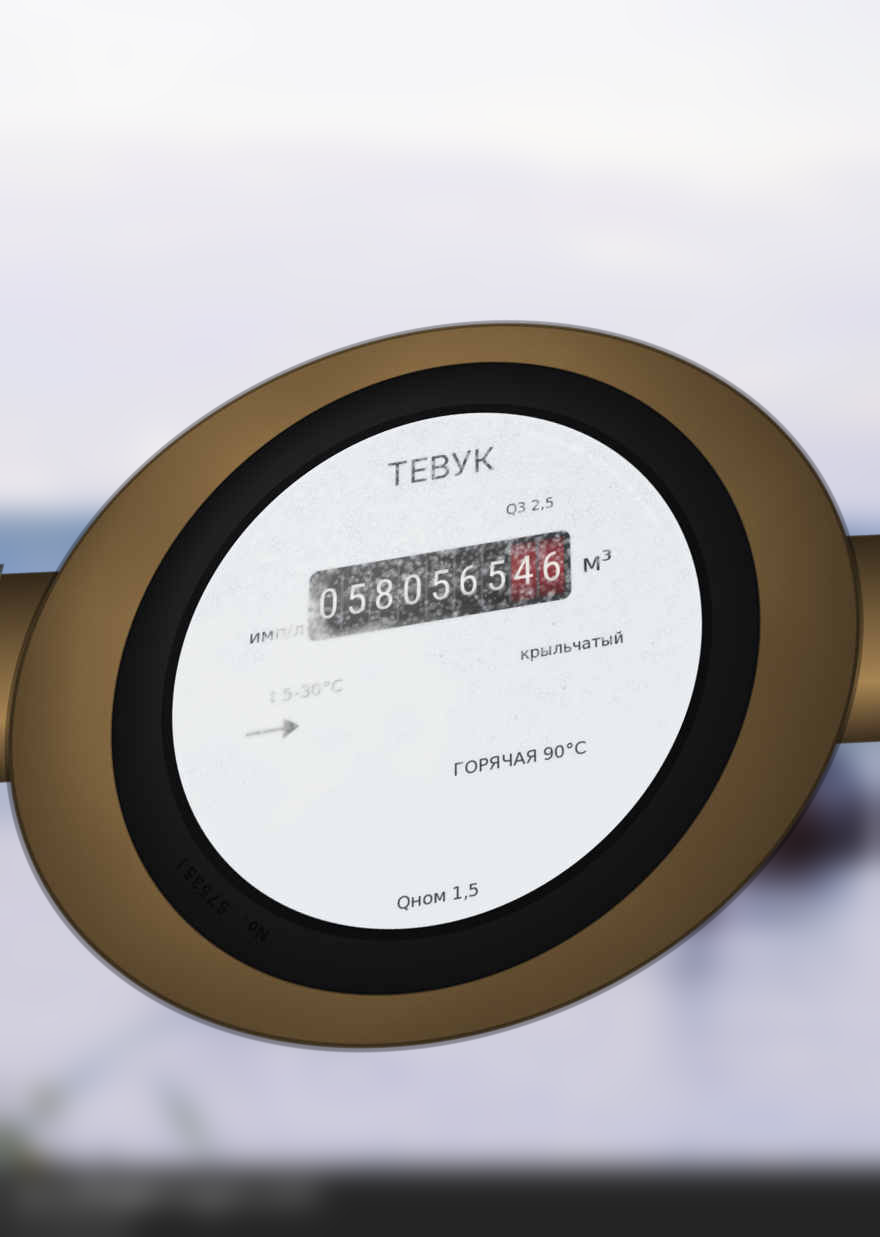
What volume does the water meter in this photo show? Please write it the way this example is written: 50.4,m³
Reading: 580565.46,m³
